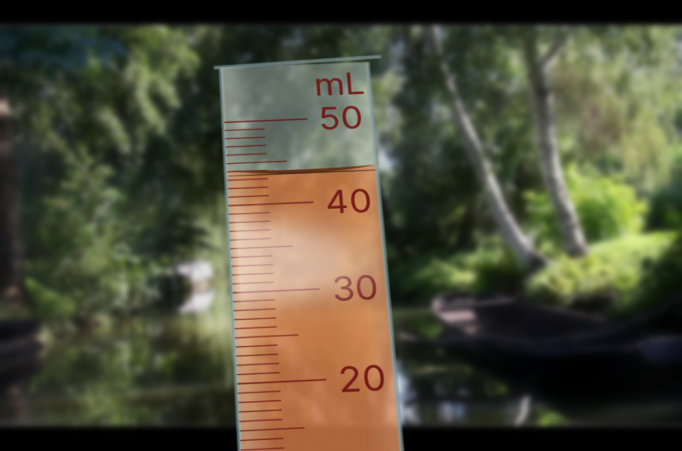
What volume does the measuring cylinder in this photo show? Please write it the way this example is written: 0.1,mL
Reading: 43.5,mL
